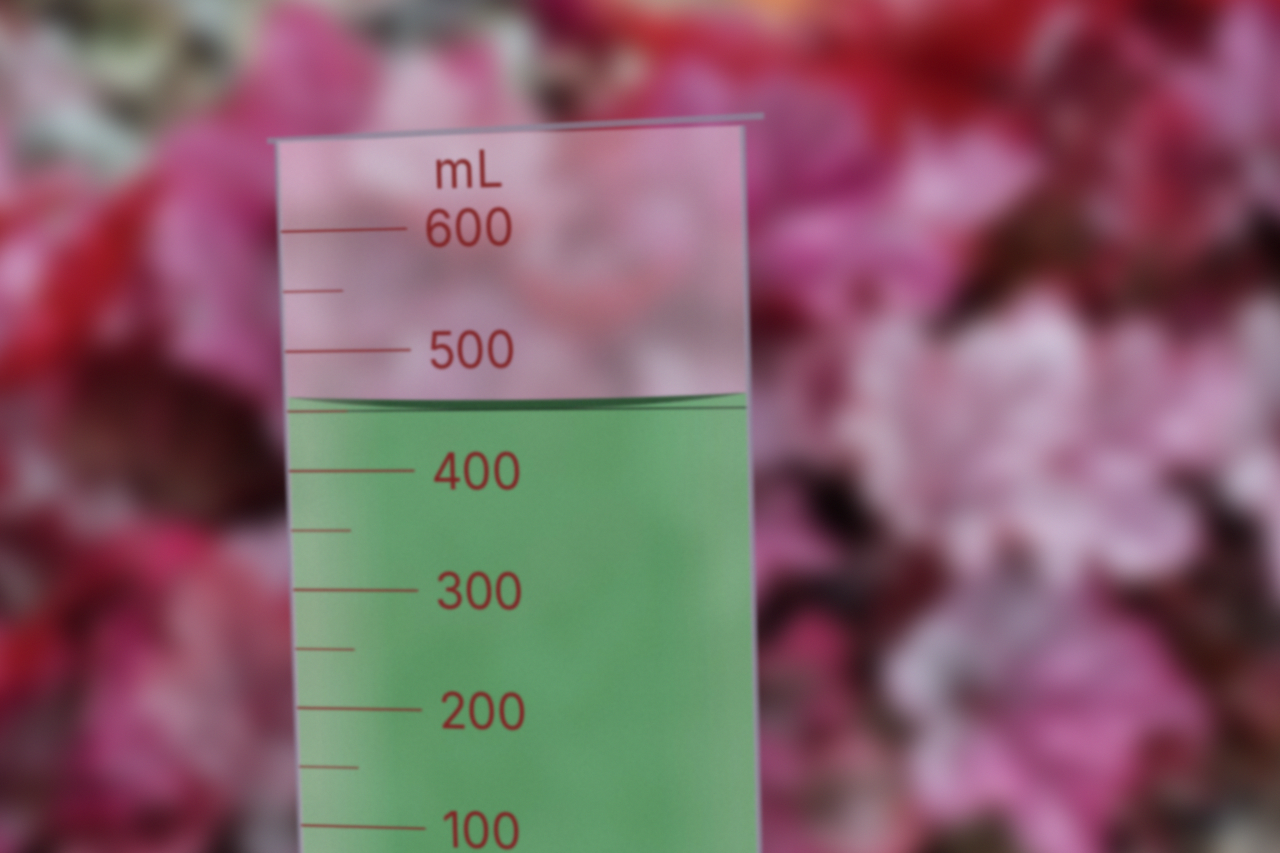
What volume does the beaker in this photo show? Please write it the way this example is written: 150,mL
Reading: 450,mL
